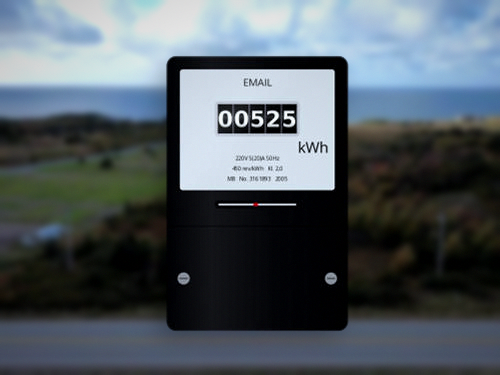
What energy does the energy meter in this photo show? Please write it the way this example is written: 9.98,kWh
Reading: 525,kWh
